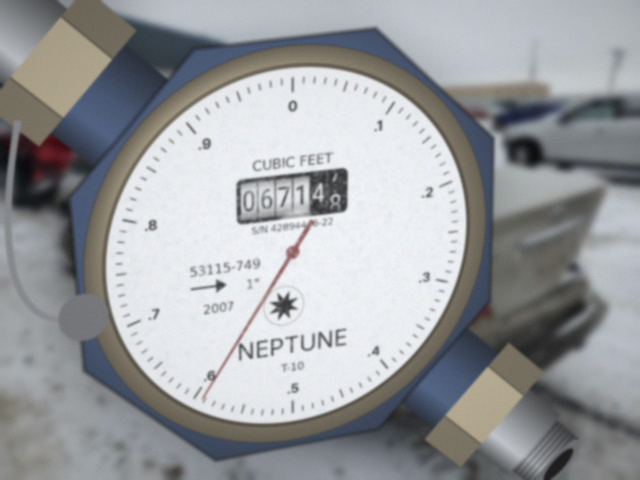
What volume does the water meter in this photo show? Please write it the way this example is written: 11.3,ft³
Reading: 67147.59,ft³
